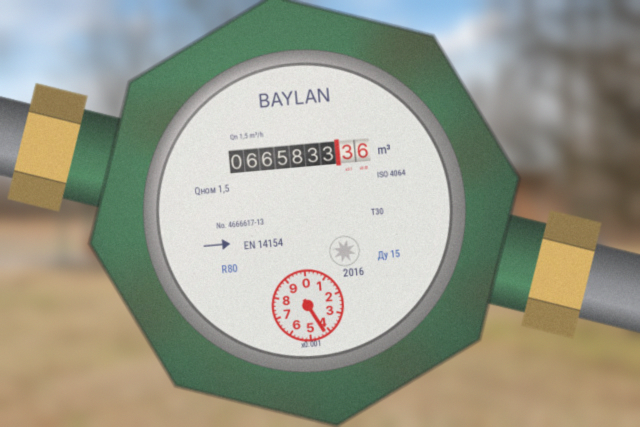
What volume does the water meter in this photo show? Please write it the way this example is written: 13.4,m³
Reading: 665833.364,m³
